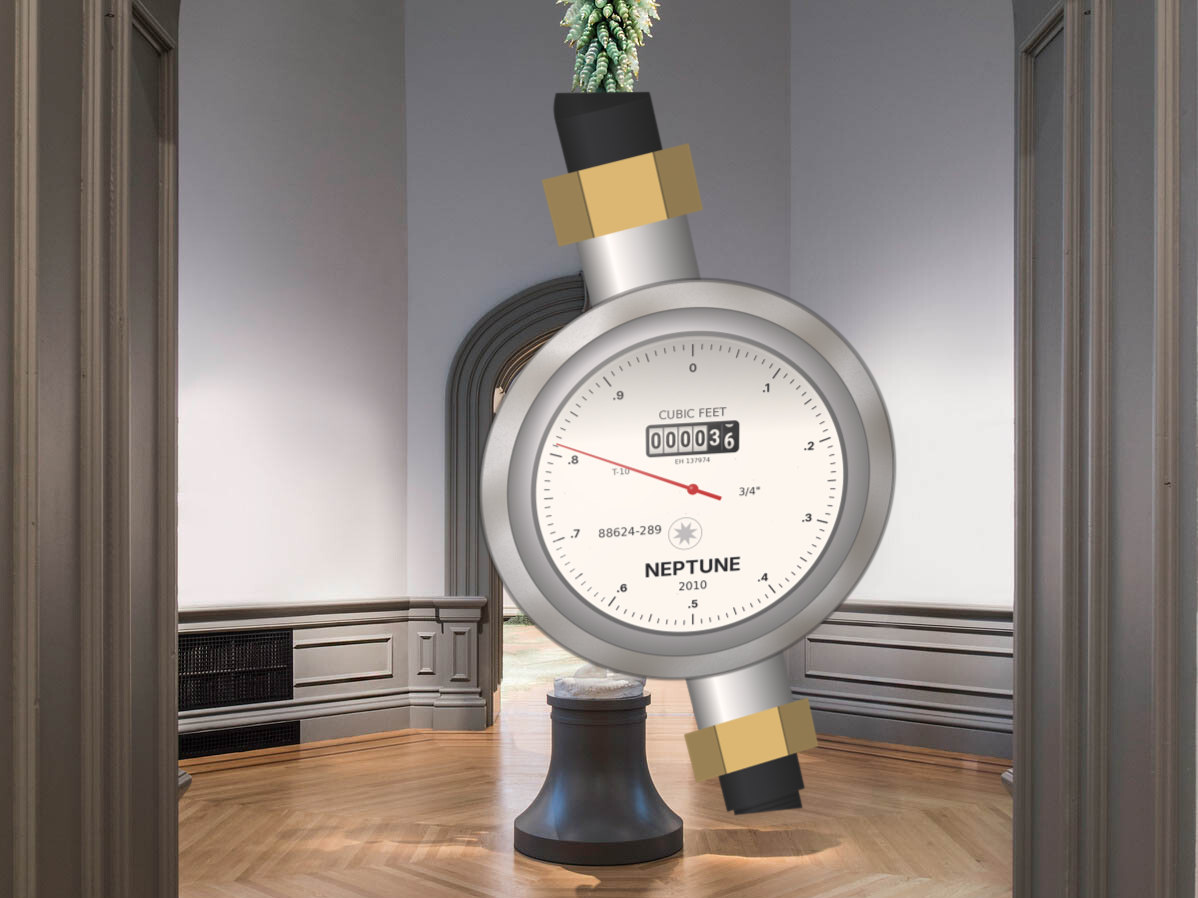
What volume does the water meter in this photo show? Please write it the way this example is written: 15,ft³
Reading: 35.81,ft³
